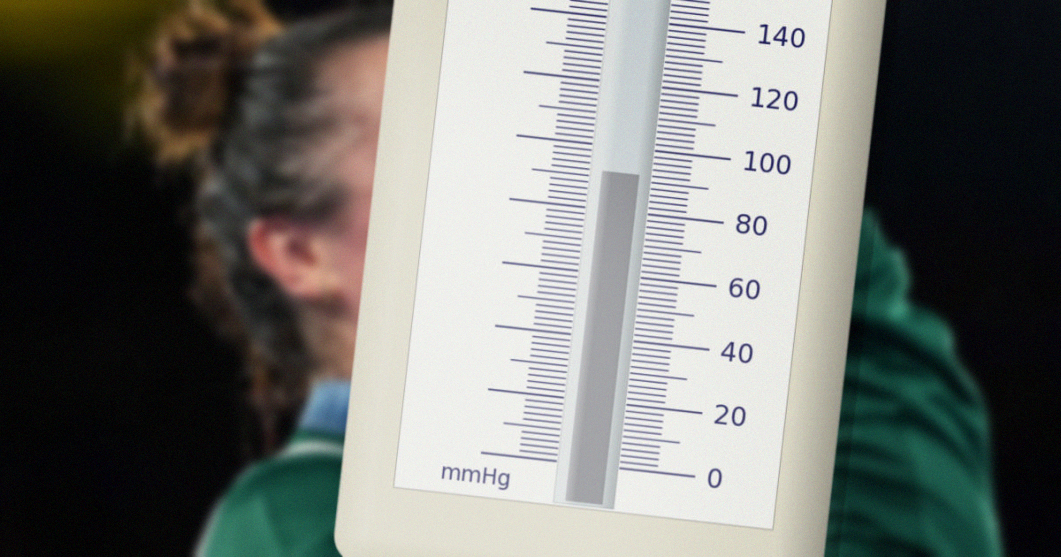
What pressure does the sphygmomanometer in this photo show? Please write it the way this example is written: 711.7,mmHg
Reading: 92,mmHg
